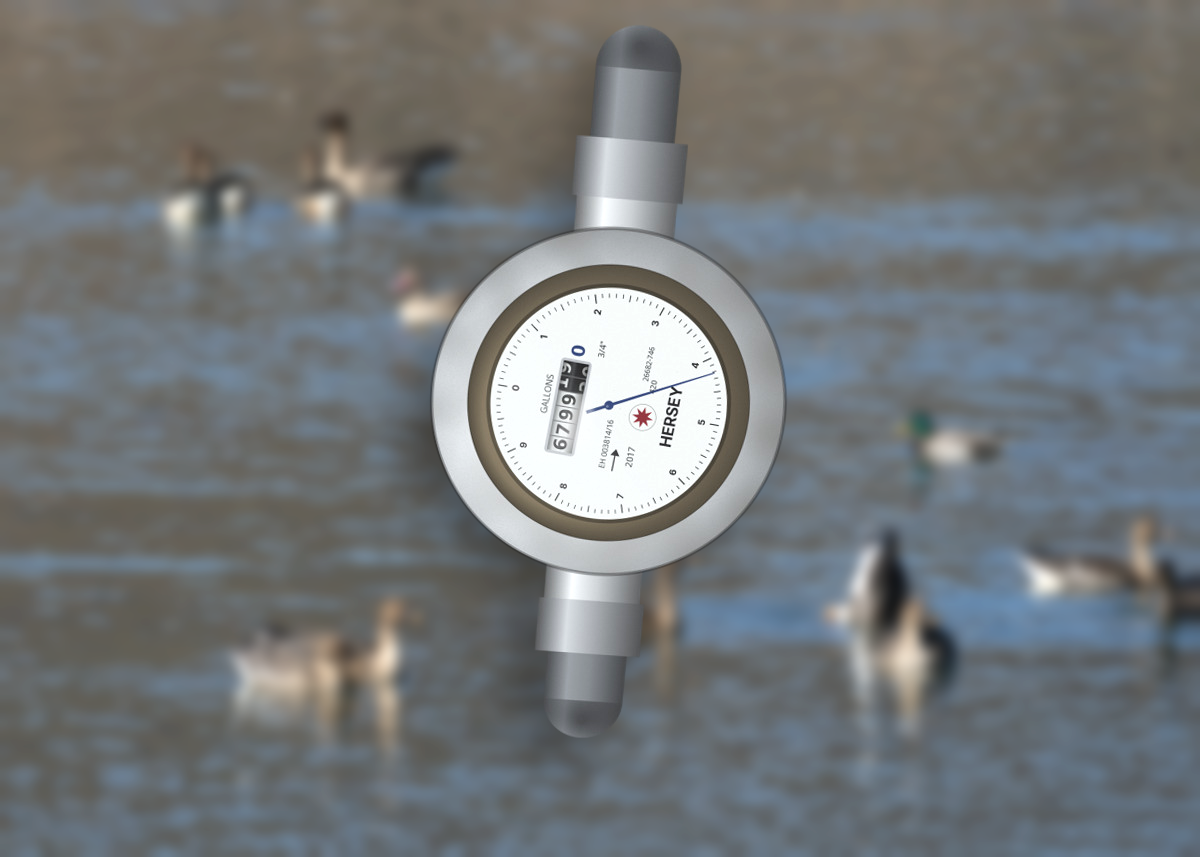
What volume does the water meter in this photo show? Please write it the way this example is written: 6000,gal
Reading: 6799194.2,gal
